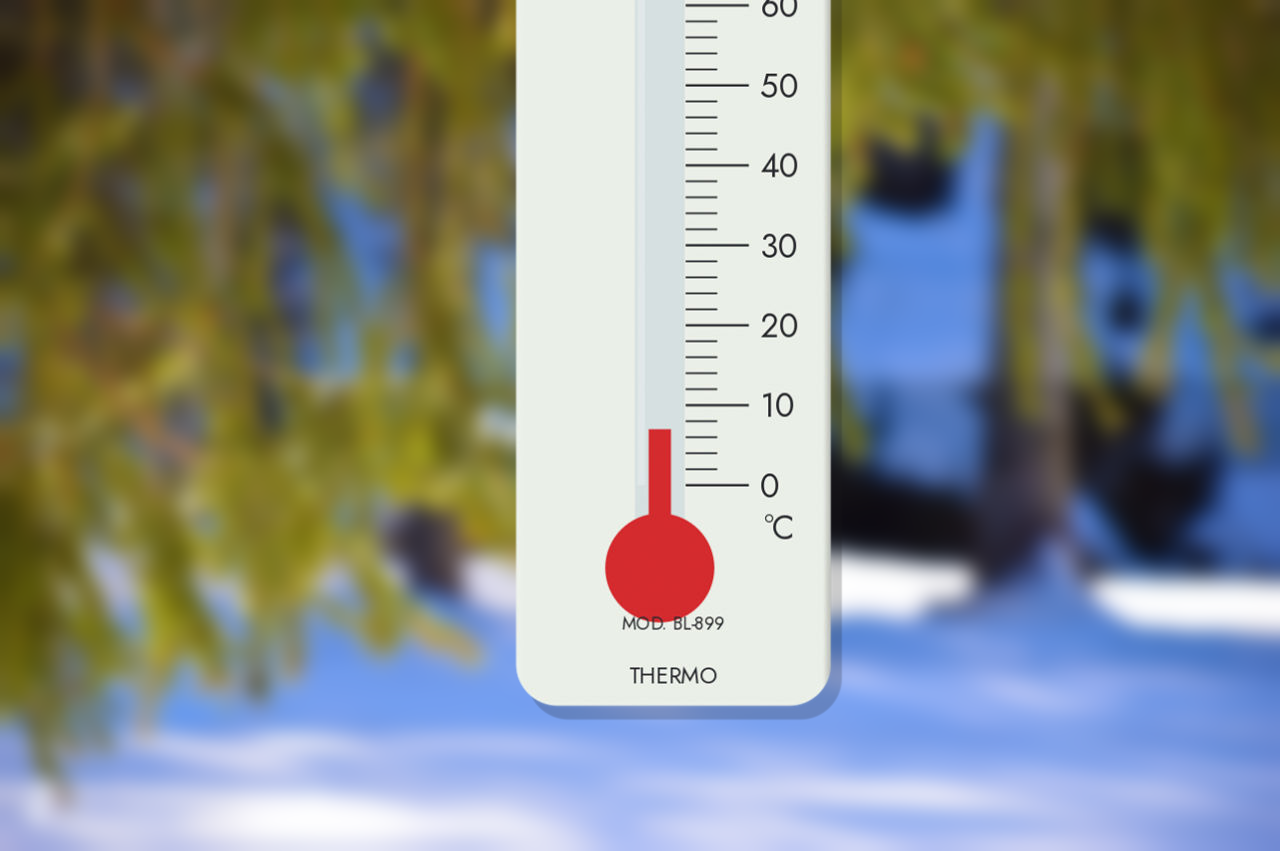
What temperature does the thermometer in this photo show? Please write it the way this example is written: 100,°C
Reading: 7,°C
